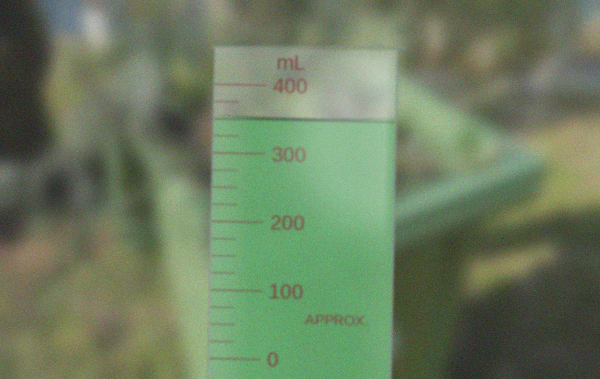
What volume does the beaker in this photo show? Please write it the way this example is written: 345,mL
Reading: 350,mL
